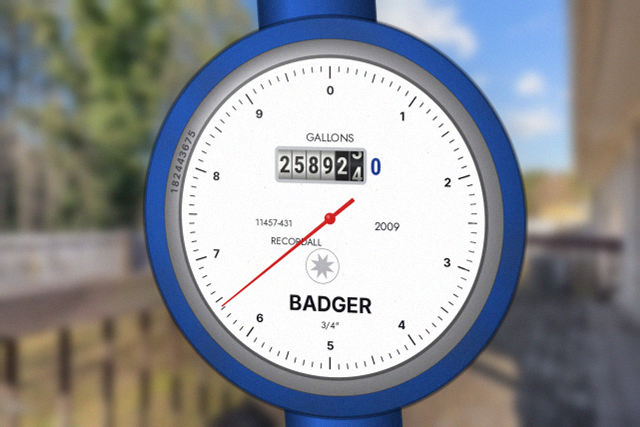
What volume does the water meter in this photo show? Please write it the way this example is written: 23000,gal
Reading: 2589236.4,gal
